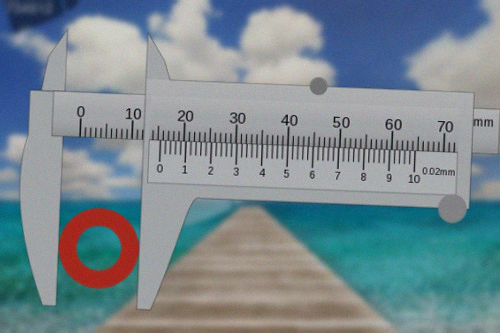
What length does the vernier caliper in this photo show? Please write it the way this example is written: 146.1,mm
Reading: 15.5,mm
